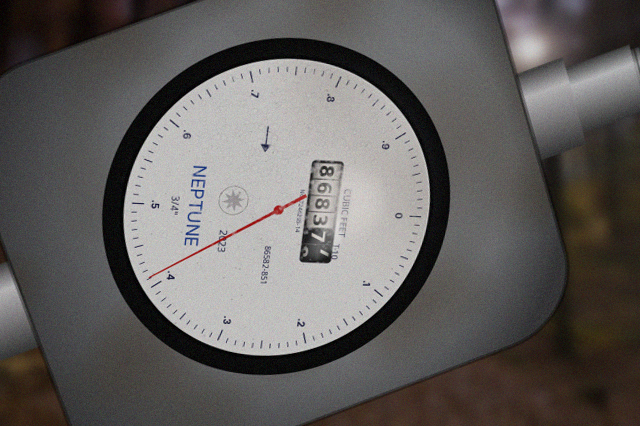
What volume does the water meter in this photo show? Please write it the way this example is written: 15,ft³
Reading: 868377.41,ft³
